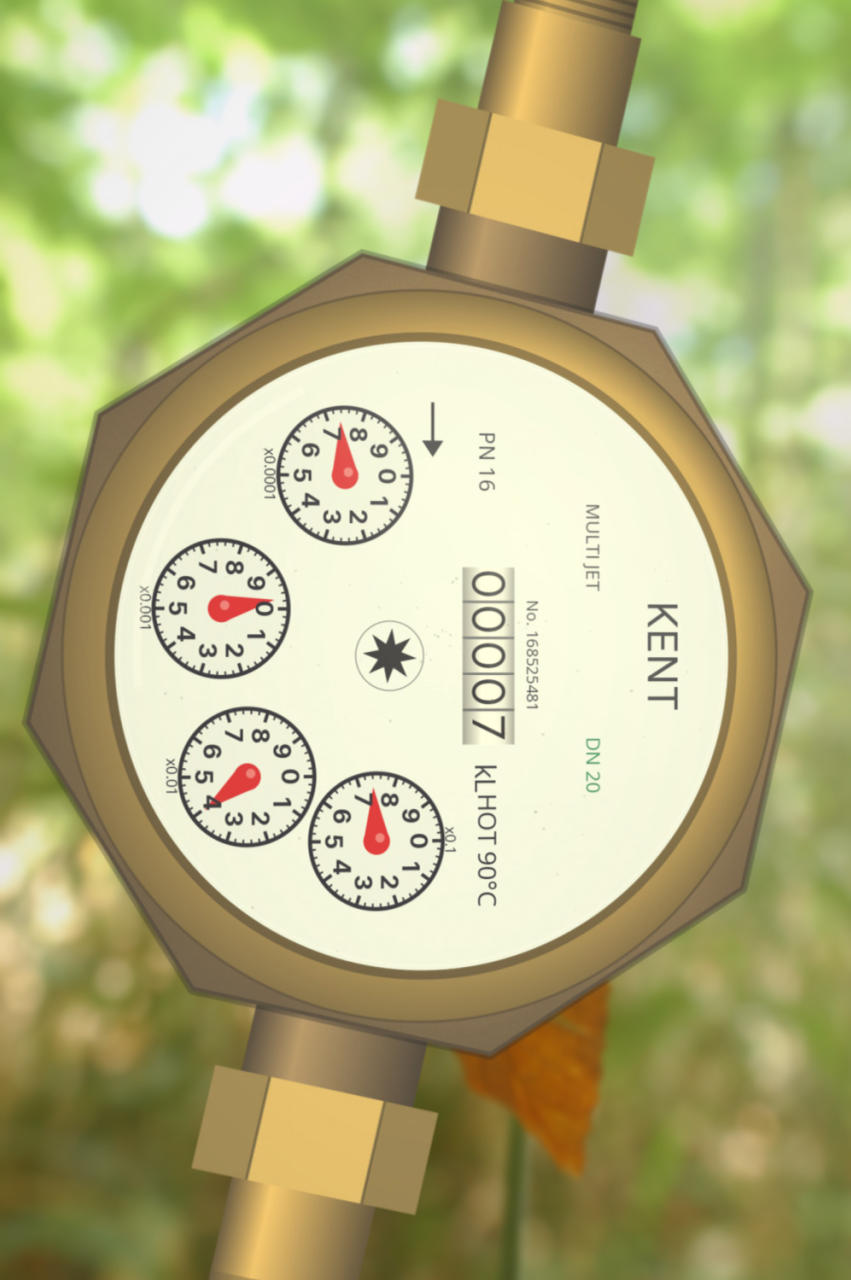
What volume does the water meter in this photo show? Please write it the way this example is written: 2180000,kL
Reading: 7.7397,kL
